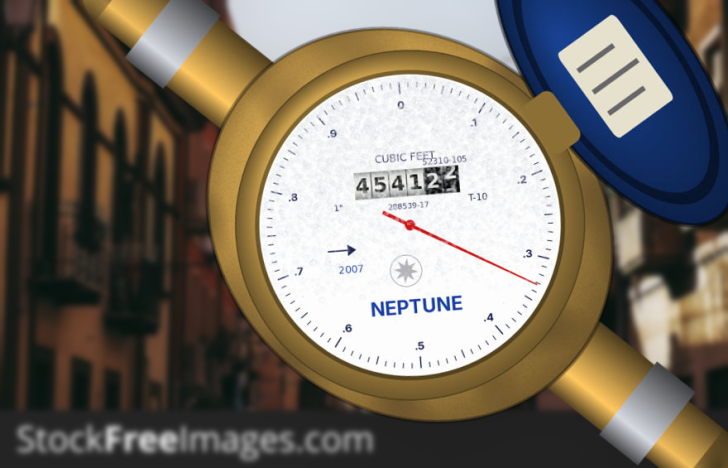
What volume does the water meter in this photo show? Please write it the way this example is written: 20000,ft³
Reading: 454122.33,ft³
